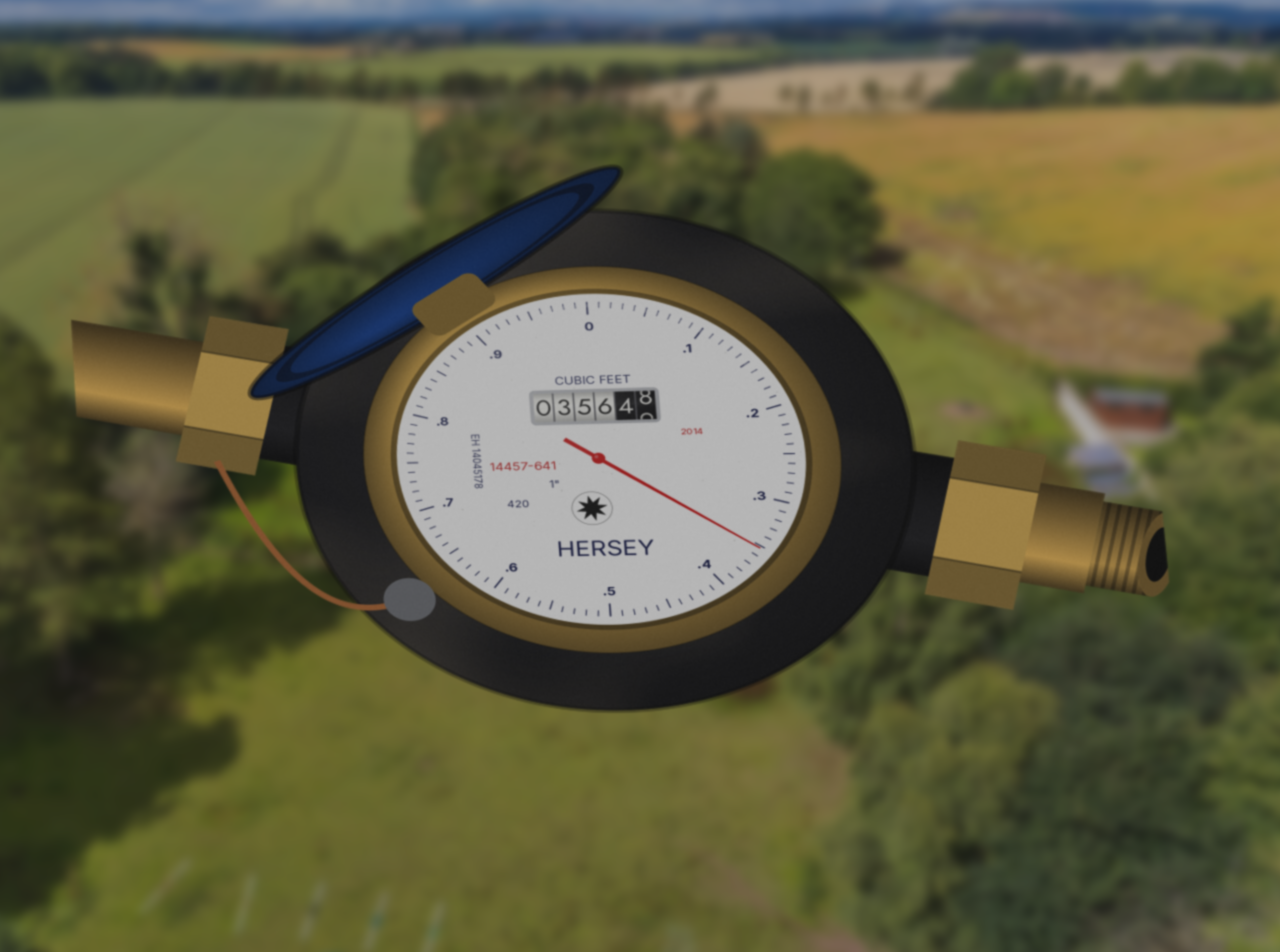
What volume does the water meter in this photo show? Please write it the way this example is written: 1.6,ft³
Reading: 35648.35,ft³
